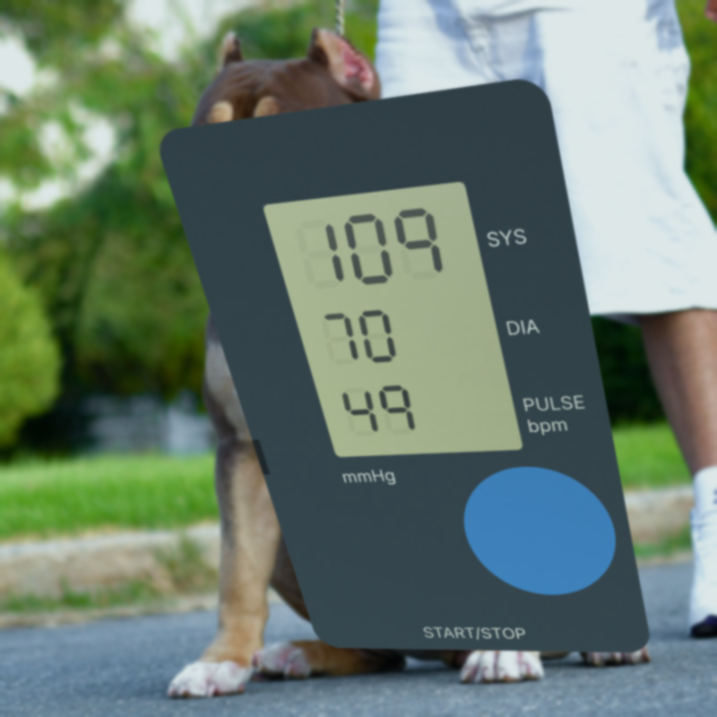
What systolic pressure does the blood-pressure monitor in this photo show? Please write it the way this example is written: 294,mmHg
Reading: 109,mmHg
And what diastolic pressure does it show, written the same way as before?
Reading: 70,mmHg
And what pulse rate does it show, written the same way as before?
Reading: 49,bpm
